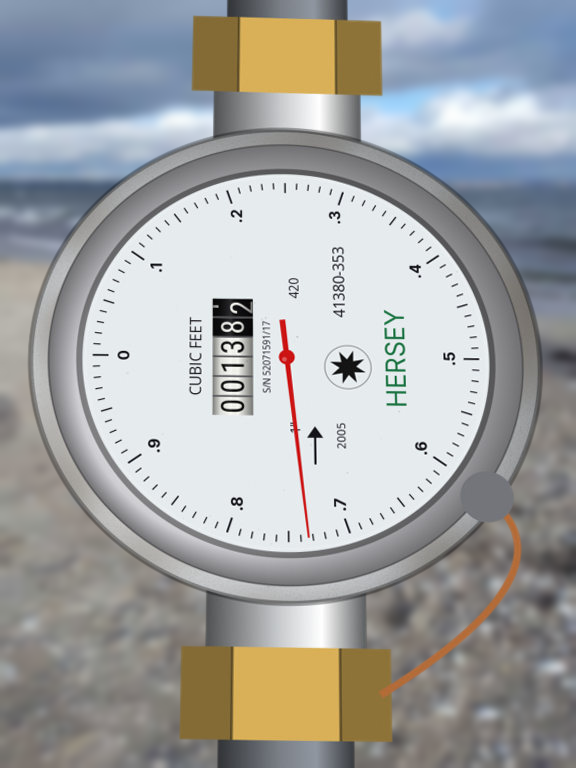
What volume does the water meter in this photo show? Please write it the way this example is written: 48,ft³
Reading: 1381.73,ft³
